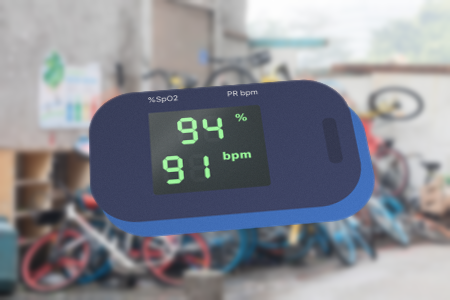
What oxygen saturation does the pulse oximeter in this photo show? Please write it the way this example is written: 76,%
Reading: 94,%
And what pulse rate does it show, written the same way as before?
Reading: 91,bpm
